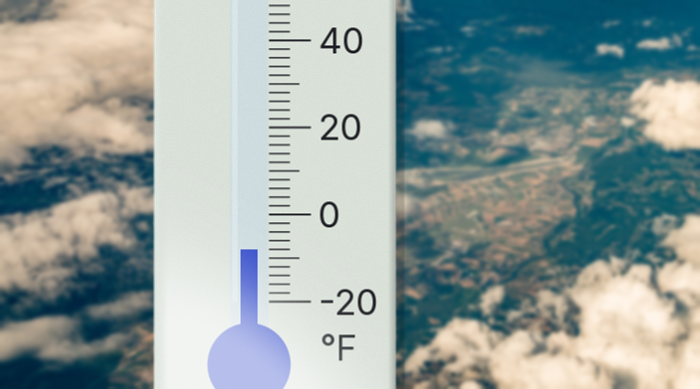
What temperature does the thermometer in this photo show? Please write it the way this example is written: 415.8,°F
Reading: -8,°F
